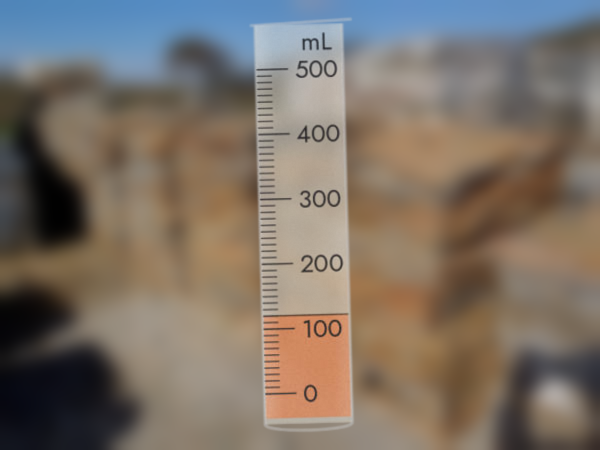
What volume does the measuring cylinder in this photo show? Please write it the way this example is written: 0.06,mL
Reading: 120,mL
